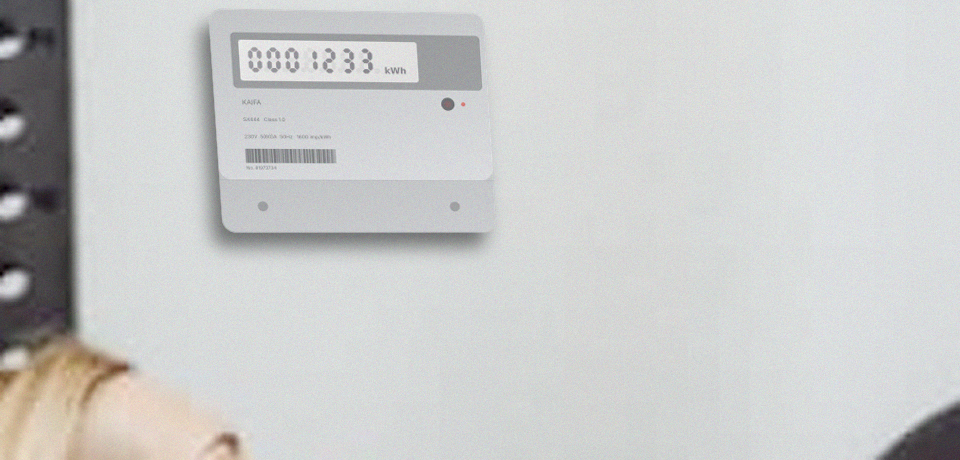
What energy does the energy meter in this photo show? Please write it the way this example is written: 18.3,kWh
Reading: 1233,kWh
